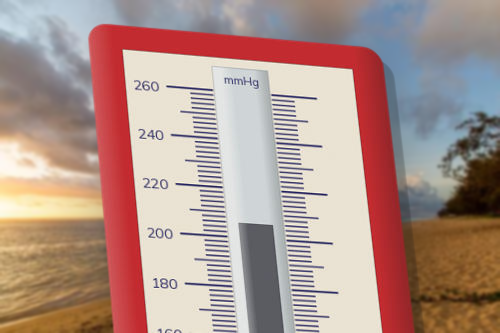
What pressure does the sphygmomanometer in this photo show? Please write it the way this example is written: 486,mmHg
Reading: 206,mmHg
